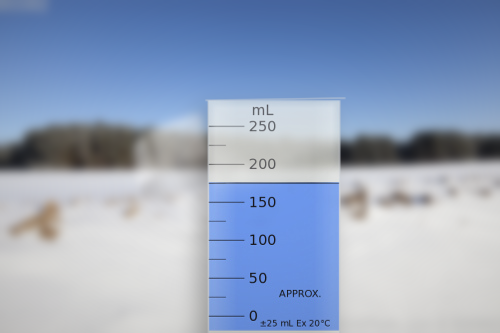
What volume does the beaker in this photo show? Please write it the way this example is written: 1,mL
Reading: 175,mL
